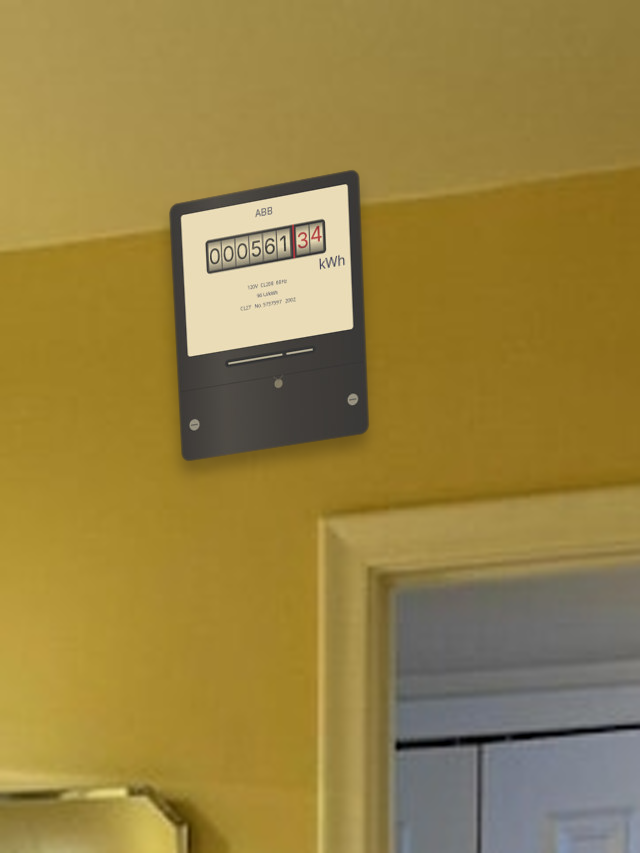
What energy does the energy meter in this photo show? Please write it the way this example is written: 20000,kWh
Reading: 561.34,kWh
